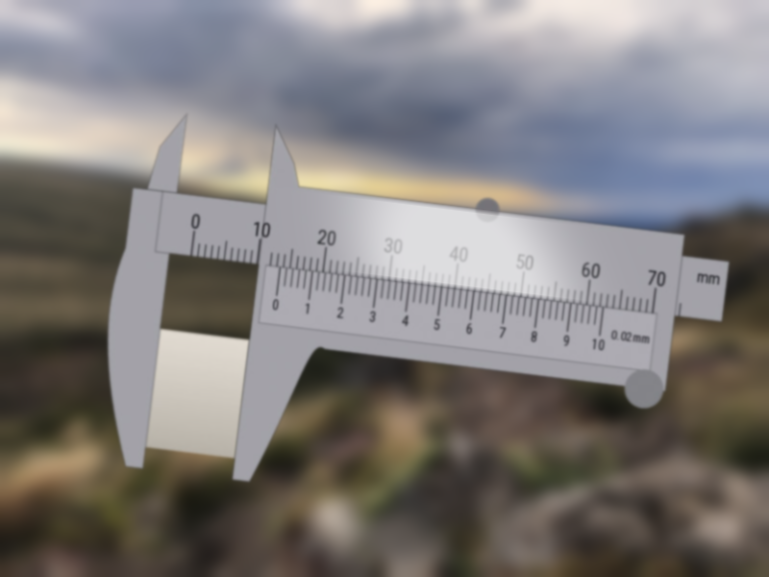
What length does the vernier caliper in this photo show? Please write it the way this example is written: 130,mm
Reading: 13.5,mm
